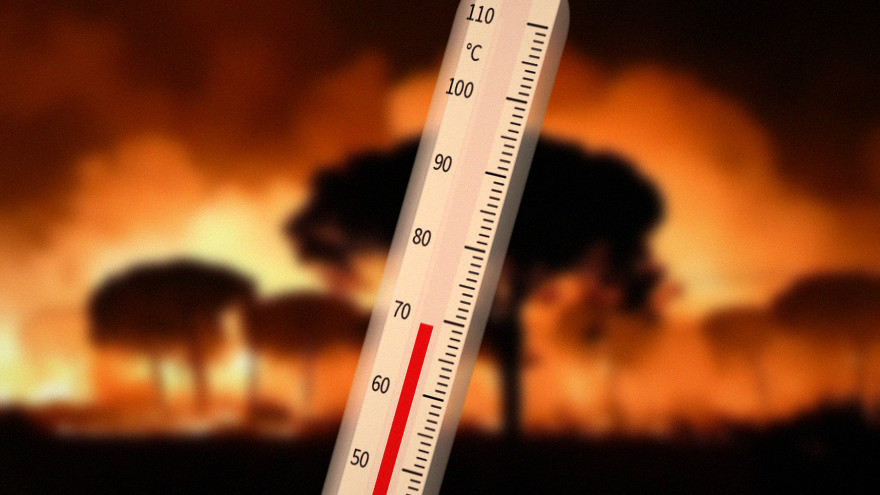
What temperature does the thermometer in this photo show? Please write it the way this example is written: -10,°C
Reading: 69,°C
